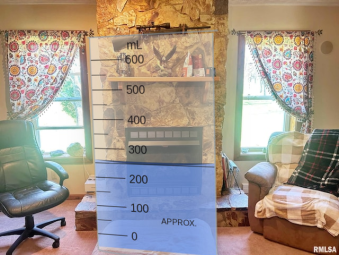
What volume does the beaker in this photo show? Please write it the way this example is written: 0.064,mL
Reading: 250,mL
